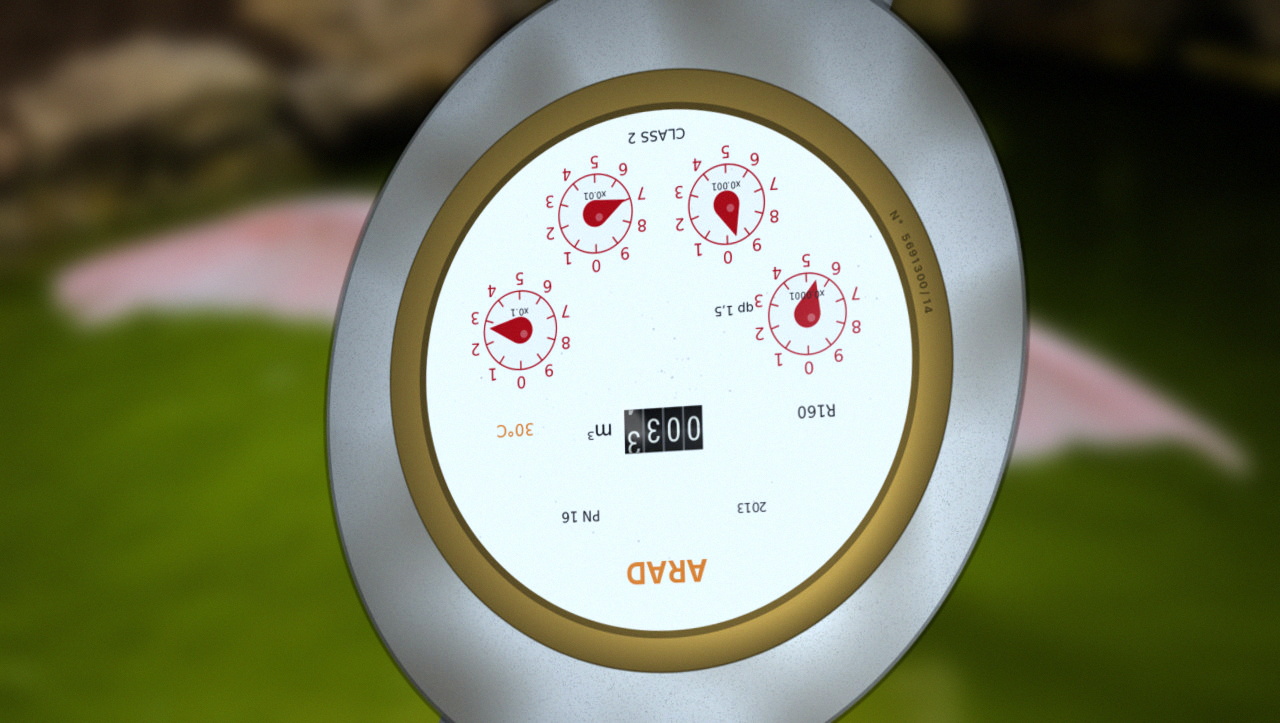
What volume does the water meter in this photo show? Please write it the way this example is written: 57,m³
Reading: 33.2695,m³
